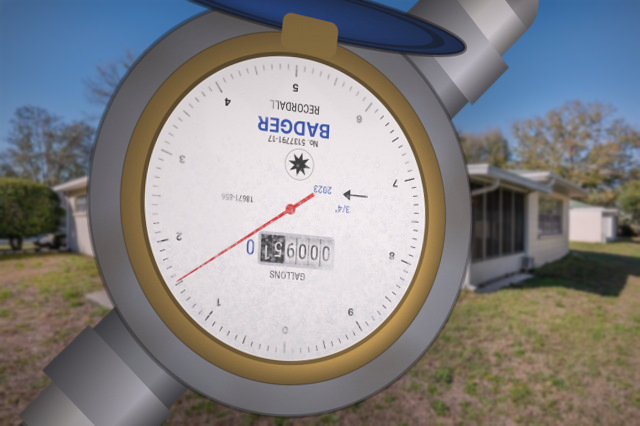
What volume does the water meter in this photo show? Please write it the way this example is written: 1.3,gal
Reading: 9511.5,gal
